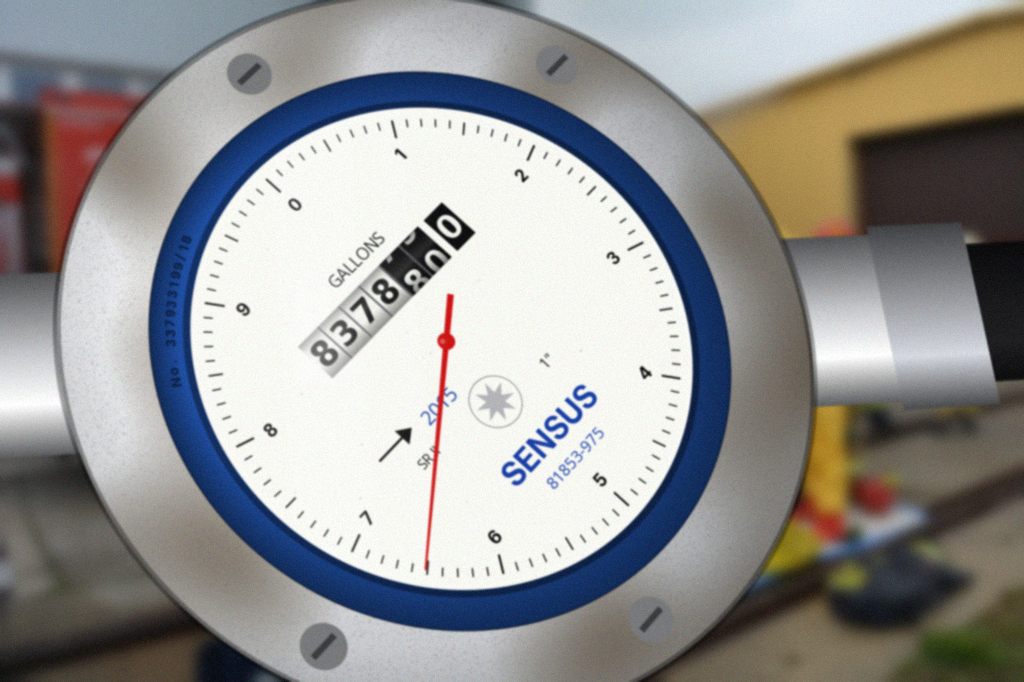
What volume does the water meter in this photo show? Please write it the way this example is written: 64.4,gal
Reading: 8378796.5,gal
